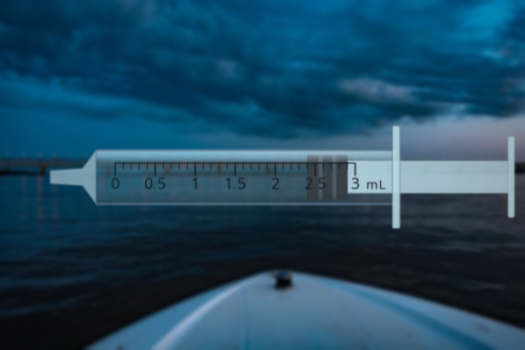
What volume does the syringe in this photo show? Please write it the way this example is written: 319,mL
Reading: 2.4,mL
